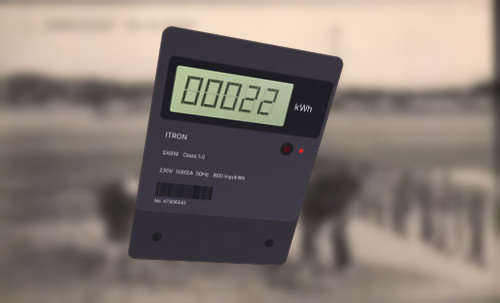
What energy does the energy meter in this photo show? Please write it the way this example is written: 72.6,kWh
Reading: 22,kWh
